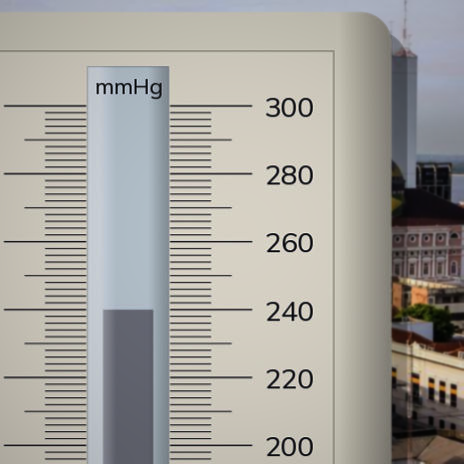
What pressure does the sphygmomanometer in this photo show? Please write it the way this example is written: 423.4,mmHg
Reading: 240,mmHg
